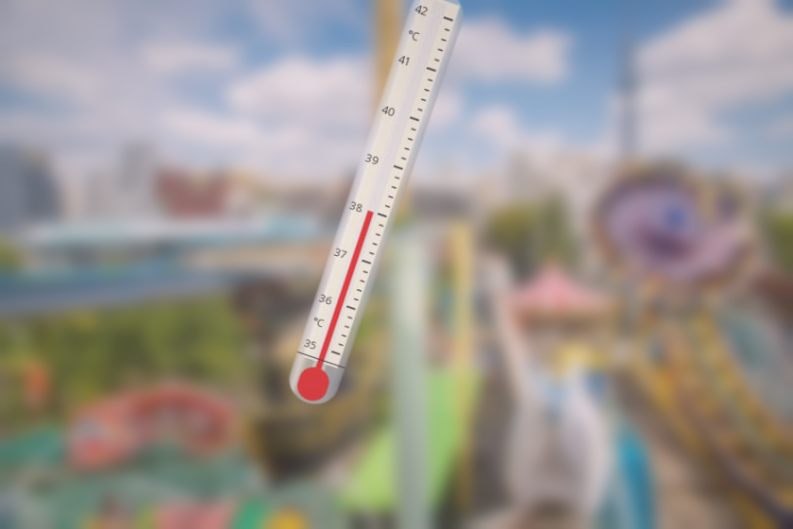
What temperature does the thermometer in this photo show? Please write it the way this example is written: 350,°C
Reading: 38,°C
